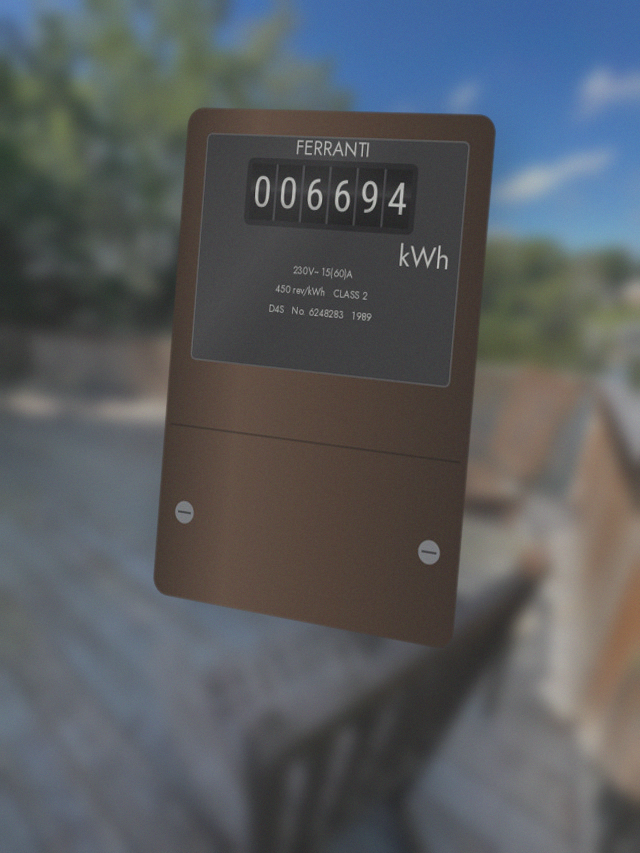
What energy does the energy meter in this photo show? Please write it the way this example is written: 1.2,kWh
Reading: 6694,kWh
